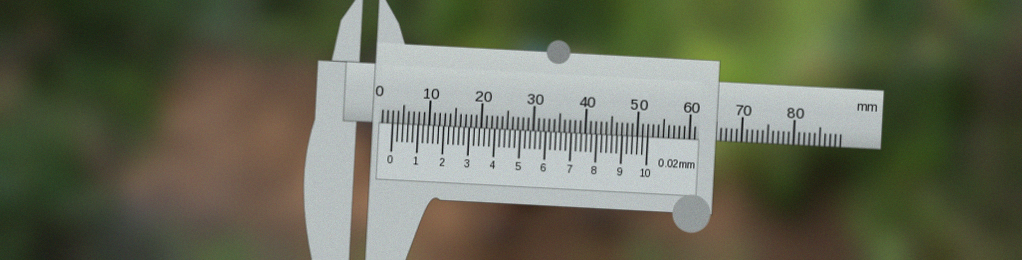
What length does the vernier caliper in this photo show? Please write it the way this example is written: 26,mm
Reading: 3.0,mm
